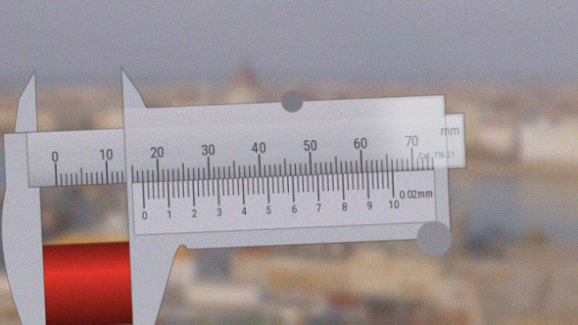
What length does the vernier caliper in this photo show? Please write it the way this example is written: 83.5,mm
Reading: 17.0,mm
